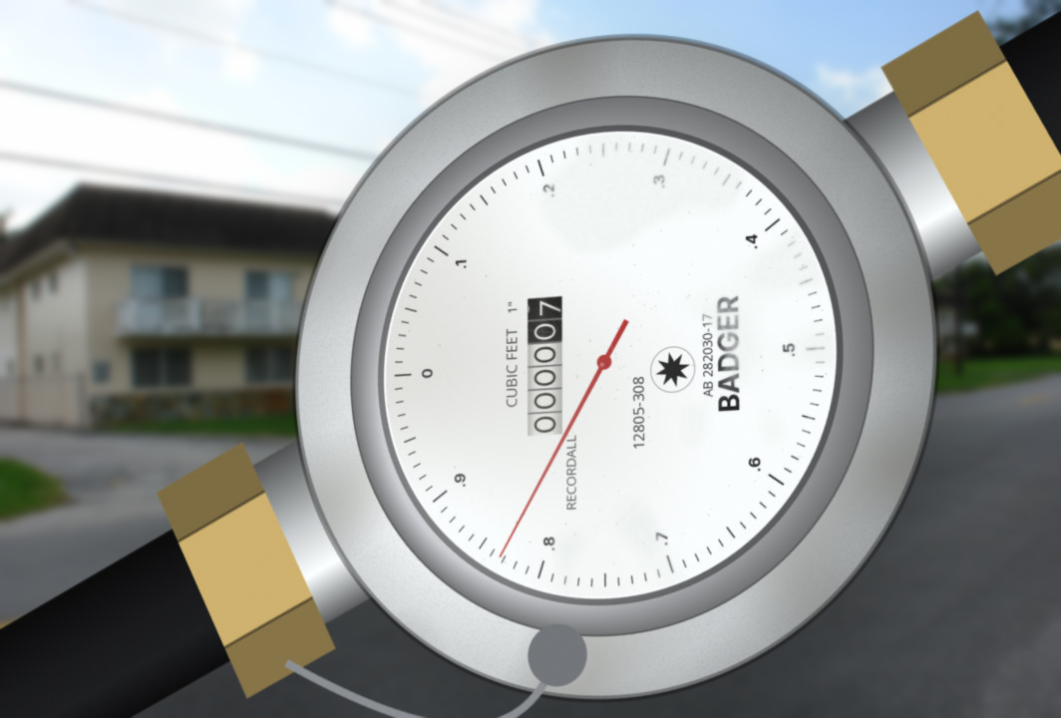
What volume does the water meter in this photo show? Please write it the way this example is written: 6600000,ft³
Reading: 6.83,ft³
